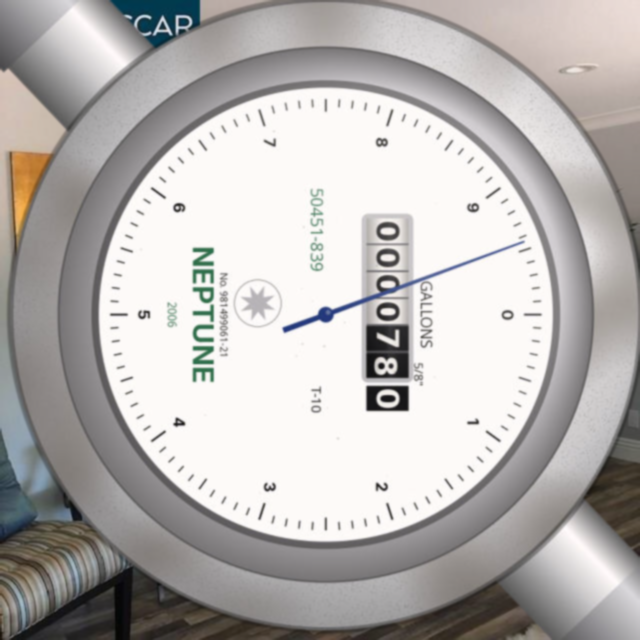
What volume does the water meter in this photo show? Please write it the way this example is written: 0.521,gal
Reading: 779.4,gal
